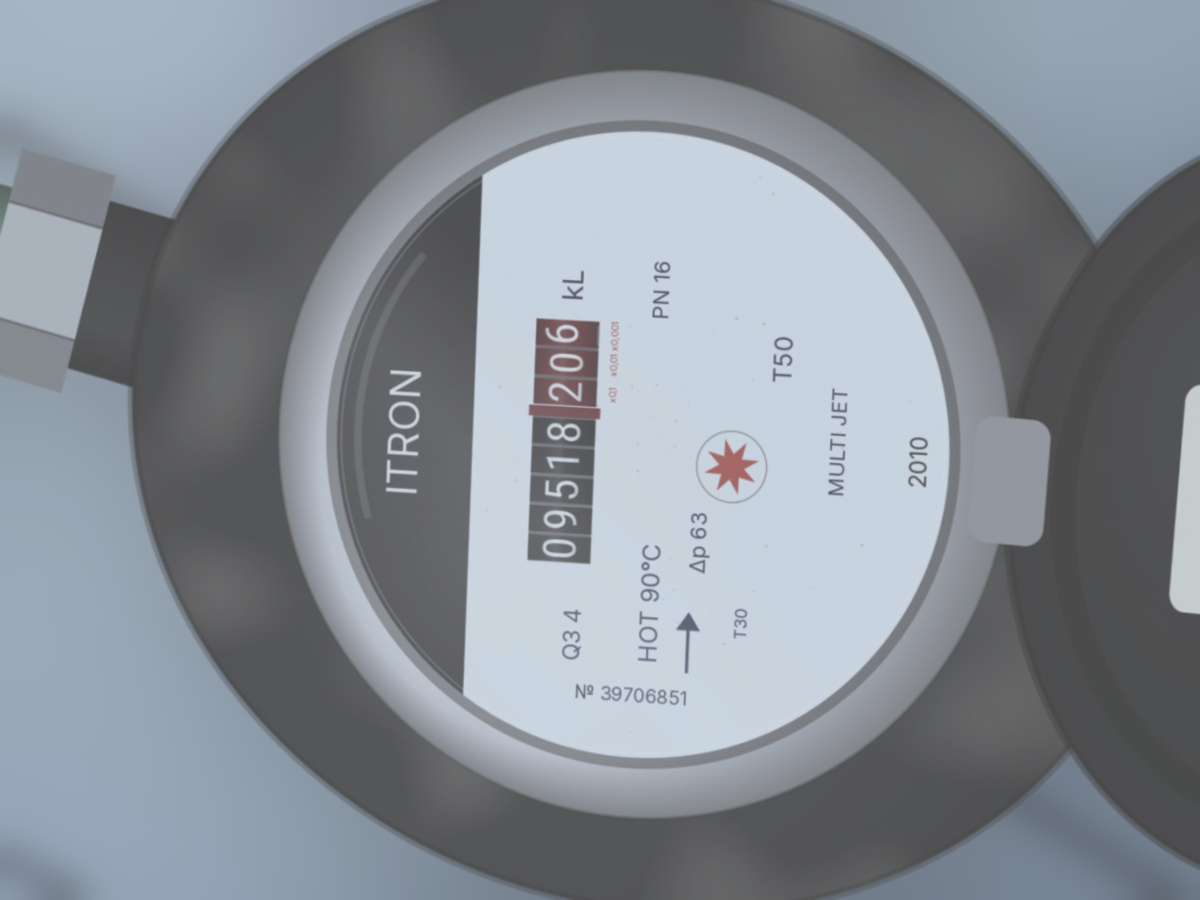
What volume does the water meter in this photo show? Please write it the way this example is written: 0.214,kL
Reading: 9518.206,kL
